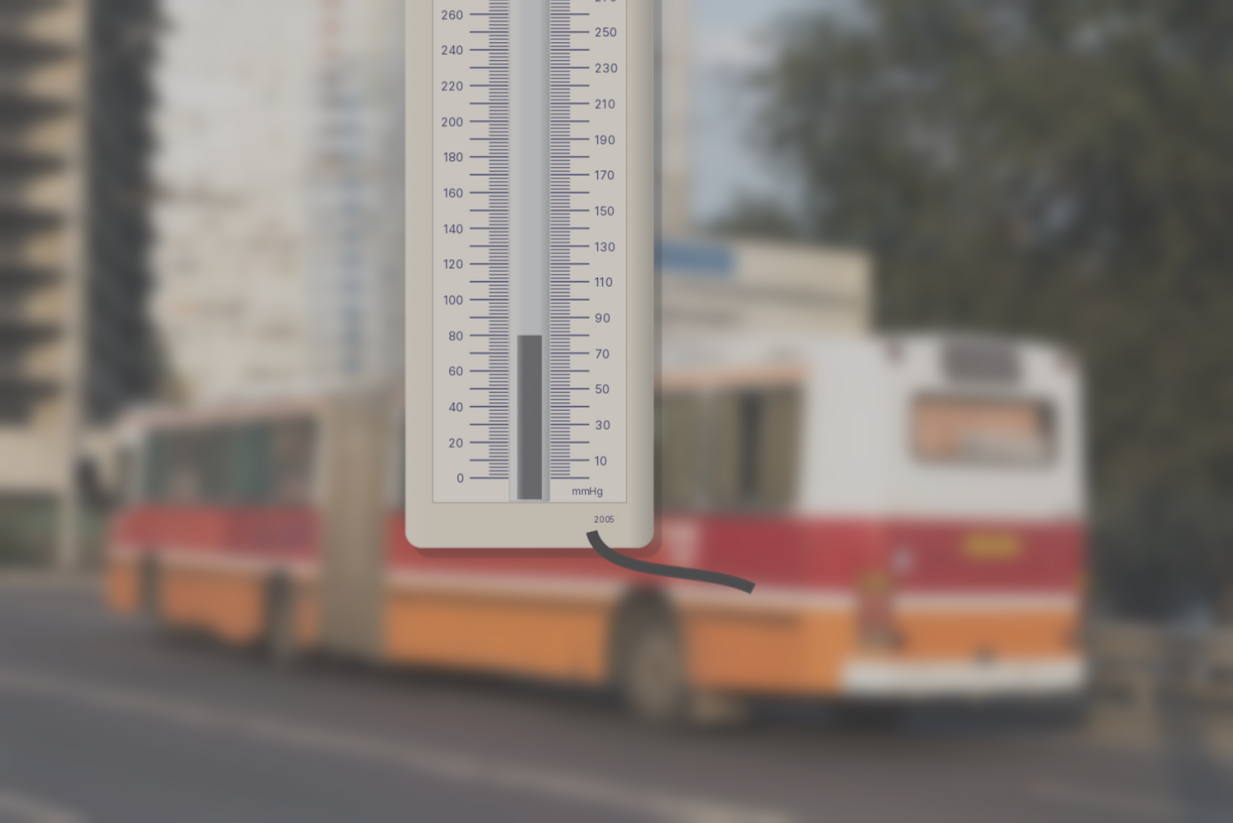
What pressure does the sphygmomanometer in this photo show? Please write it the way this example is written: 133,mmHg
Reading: 80,mmHg
